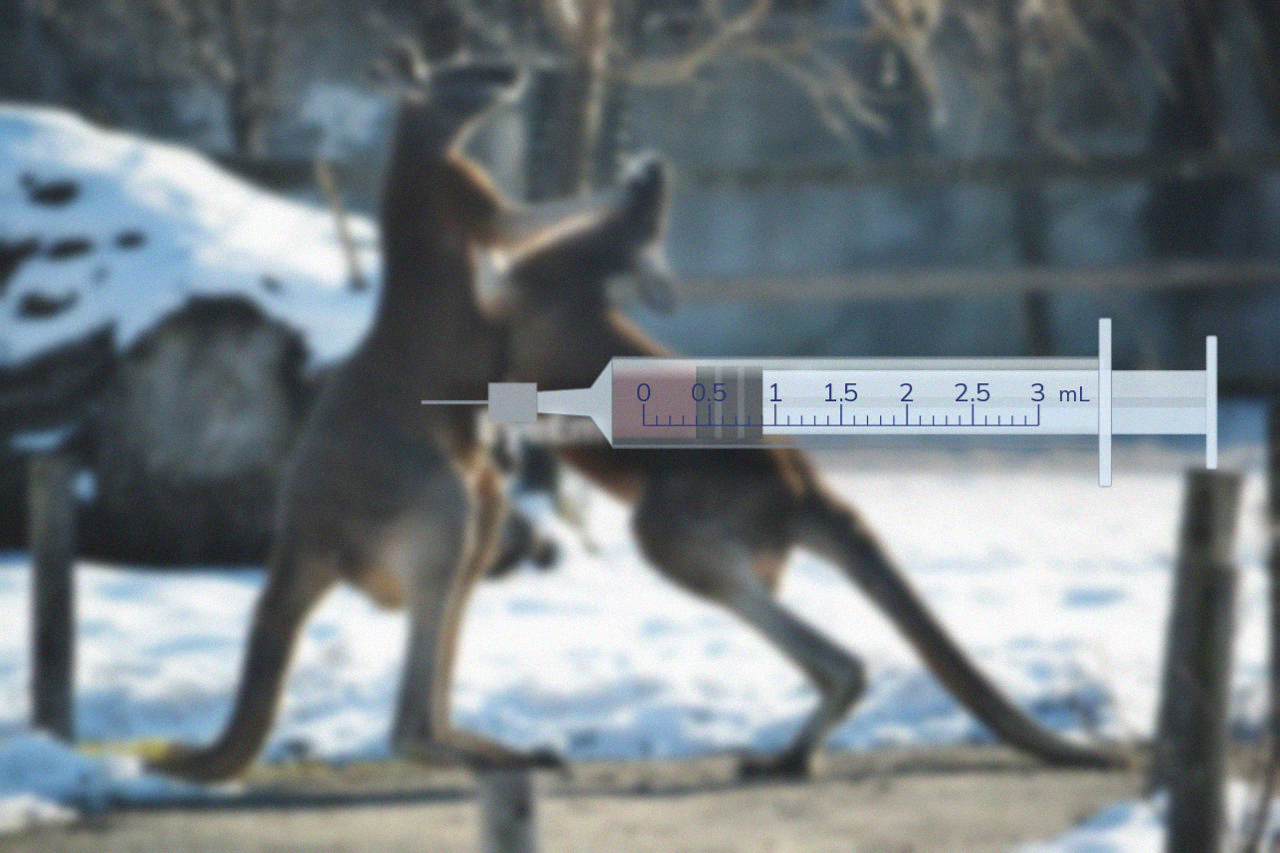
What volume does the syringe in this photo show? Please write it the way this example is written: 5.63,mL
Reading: 0.4,mL
